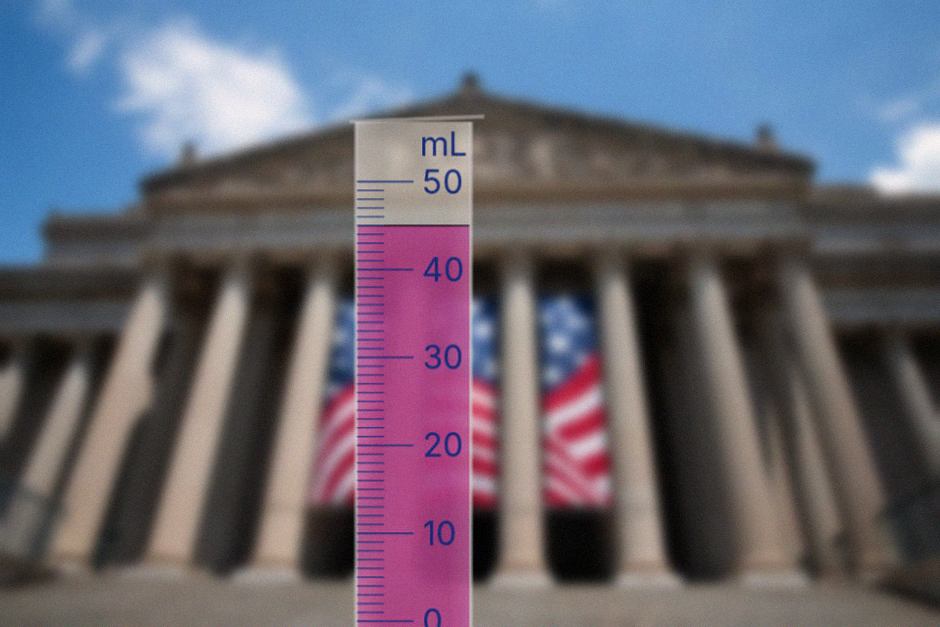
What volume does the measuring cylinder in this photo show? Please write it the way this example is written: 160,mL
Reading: 45,mL
